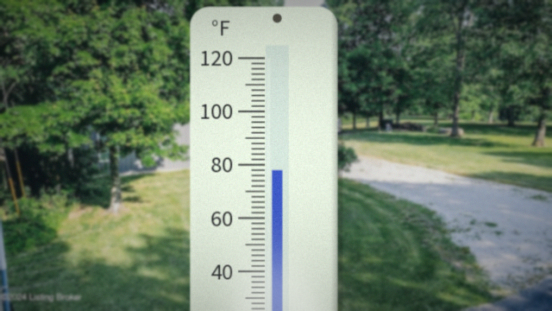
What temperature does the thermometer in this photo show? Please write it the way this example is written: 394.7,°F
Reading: 78,°F
